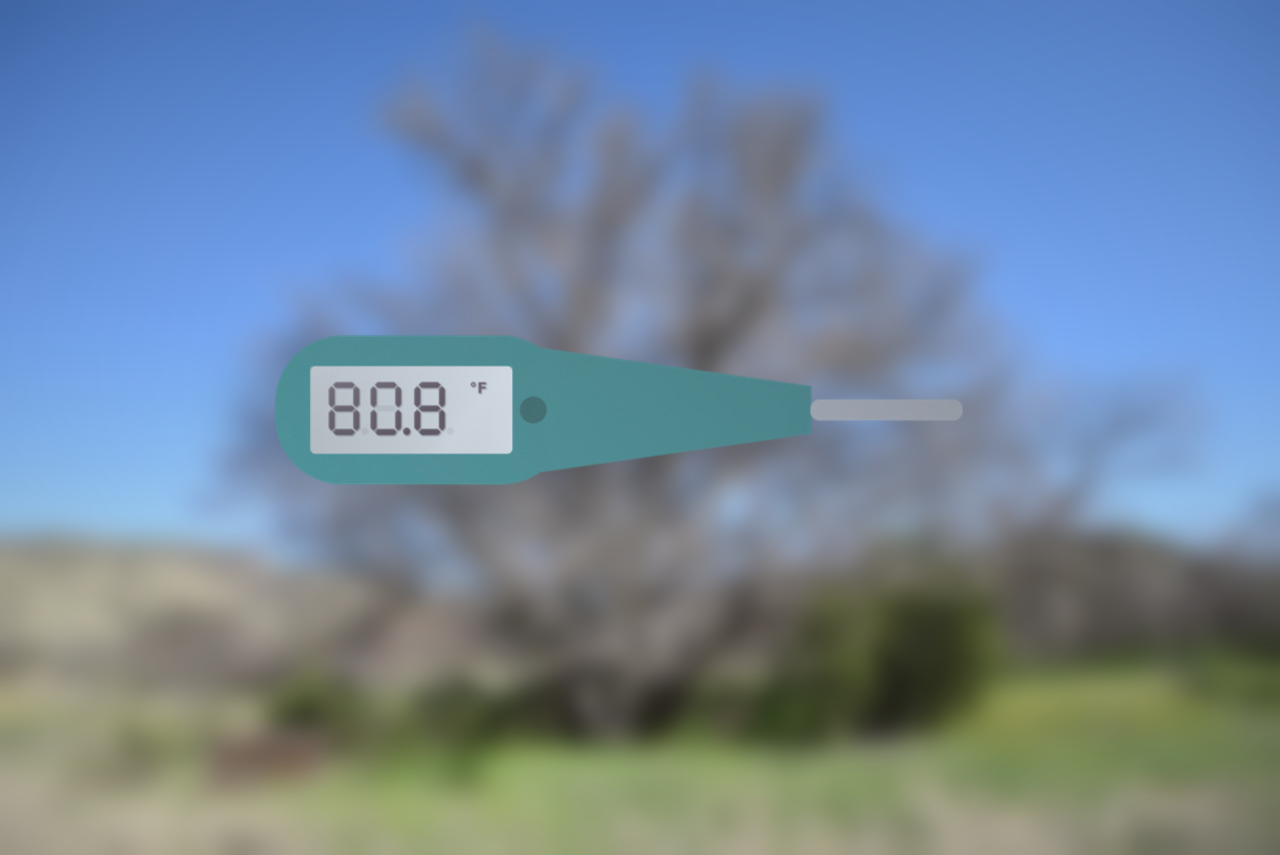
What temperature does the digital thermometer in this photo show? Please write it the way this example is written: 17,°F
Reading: 80.8,°F
